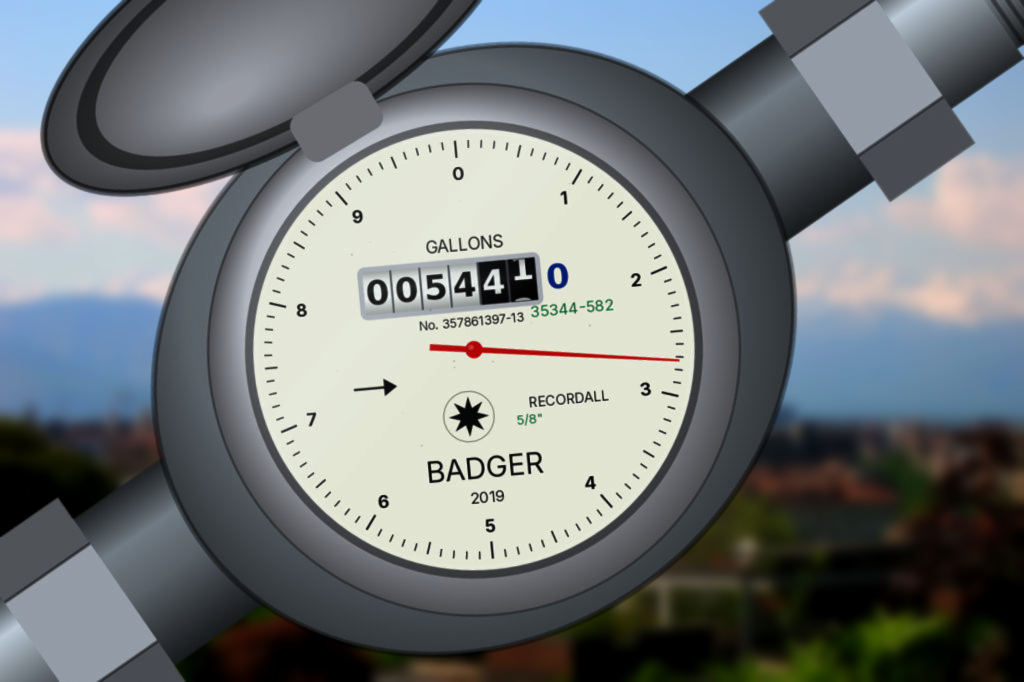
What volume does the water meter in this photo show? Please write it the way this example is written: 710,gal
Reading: 54412.7,gal
